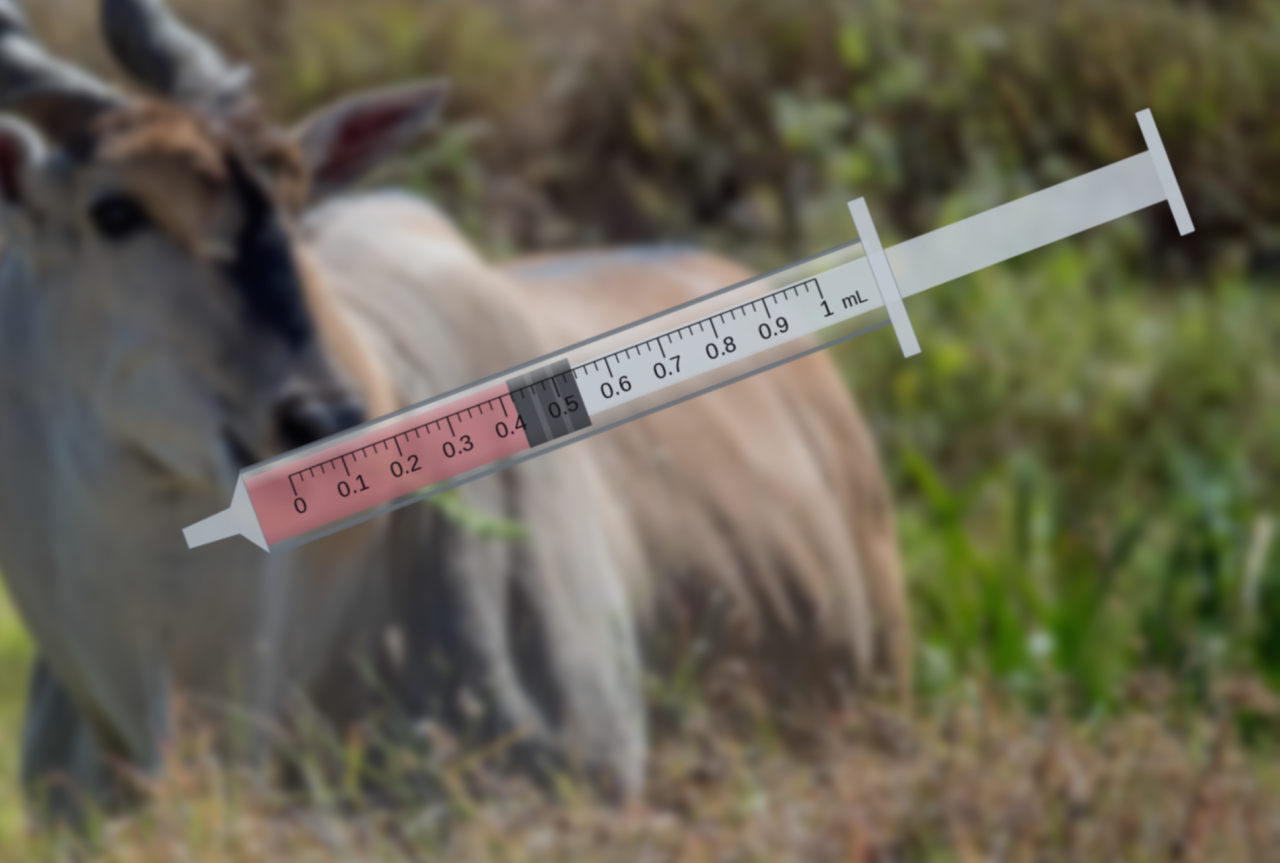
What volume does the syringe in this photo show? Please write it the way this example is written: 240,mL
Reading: 0.42,mL
